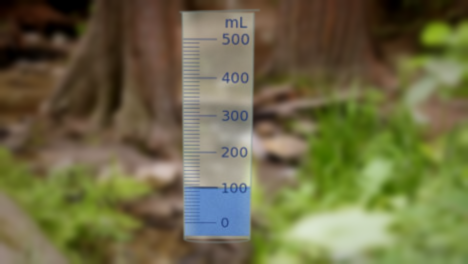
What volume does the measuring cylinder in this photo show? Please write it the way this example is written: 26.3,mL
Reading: 100,mL
